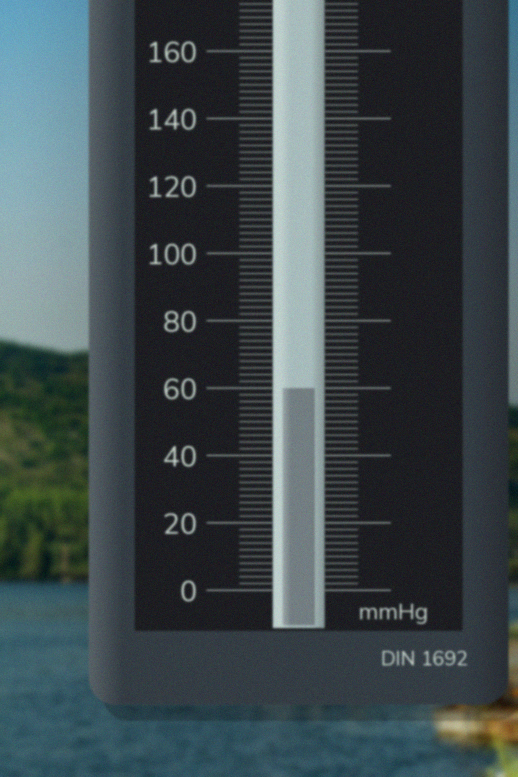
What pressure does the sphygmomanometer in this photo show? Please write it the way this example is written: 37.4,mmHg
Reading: 60,mmHg
